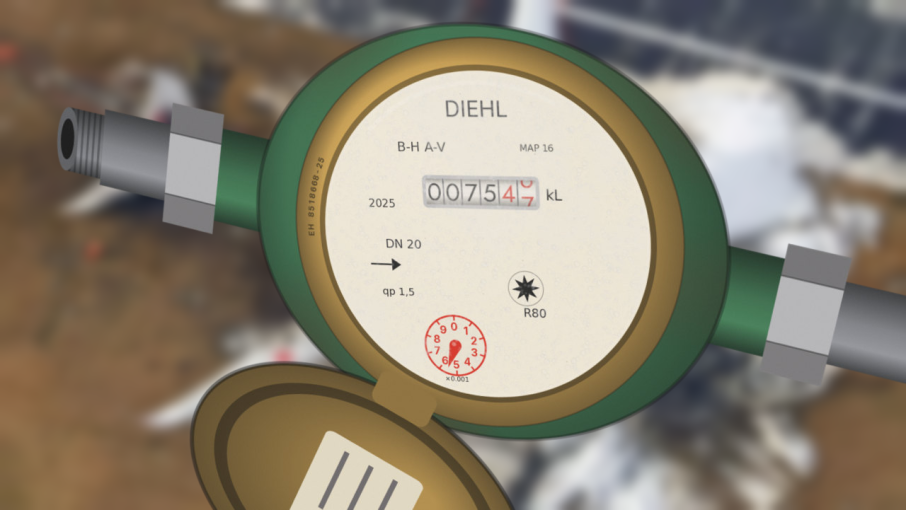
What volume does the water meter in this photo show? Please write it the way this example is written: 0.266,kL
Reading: 75.465,kL
